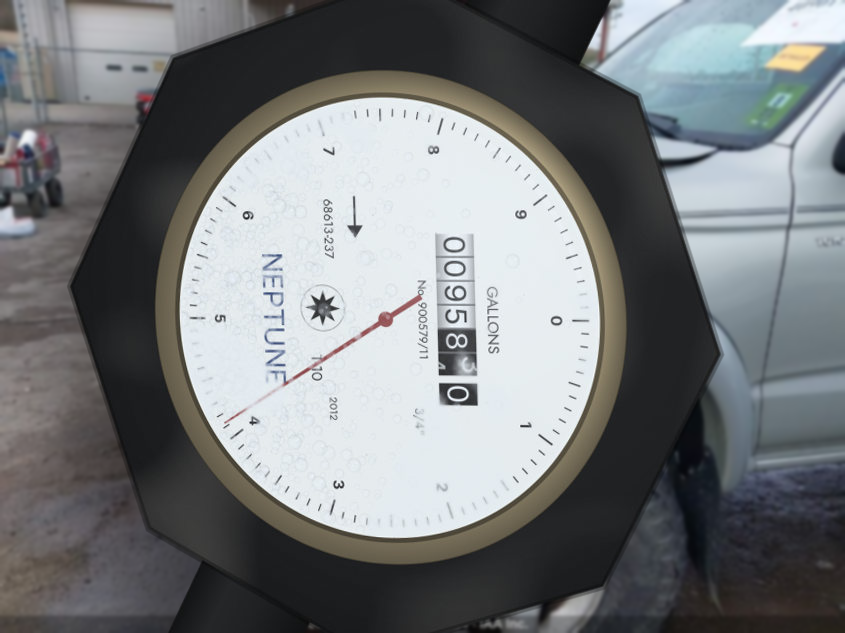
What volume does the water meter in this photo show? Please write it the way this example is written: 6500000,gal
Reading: 95834.1,gal
